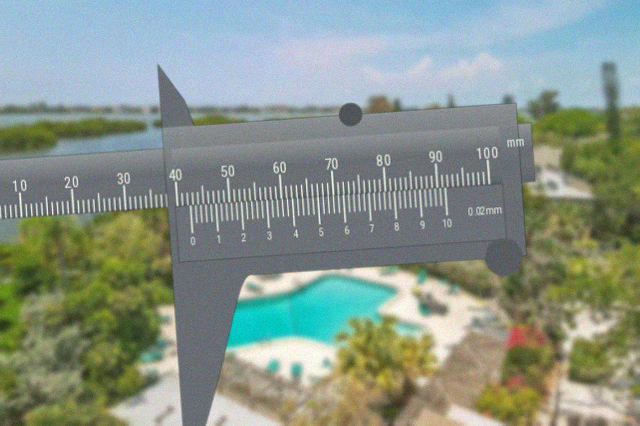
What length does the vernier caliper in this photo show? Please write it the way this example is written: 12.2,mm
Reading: 42.5,mm
